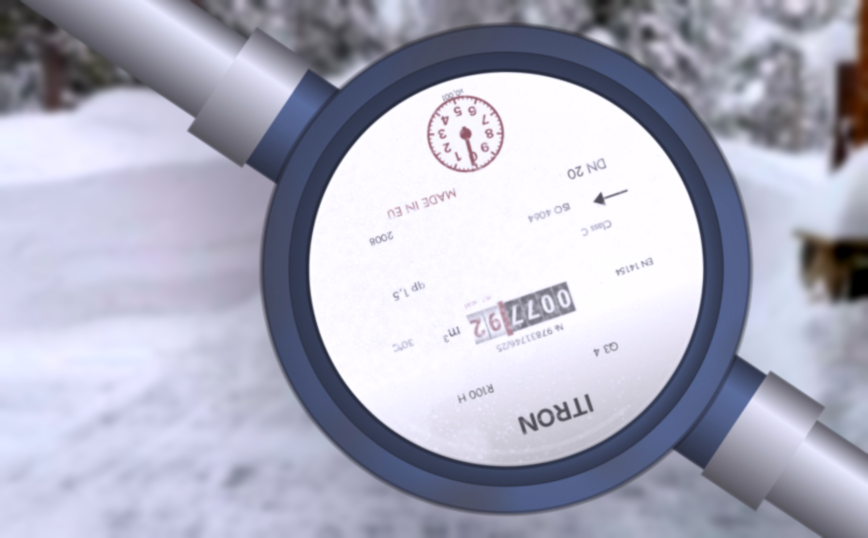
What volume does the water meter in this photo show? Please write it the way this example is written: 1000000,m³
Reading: 77.920,m³
